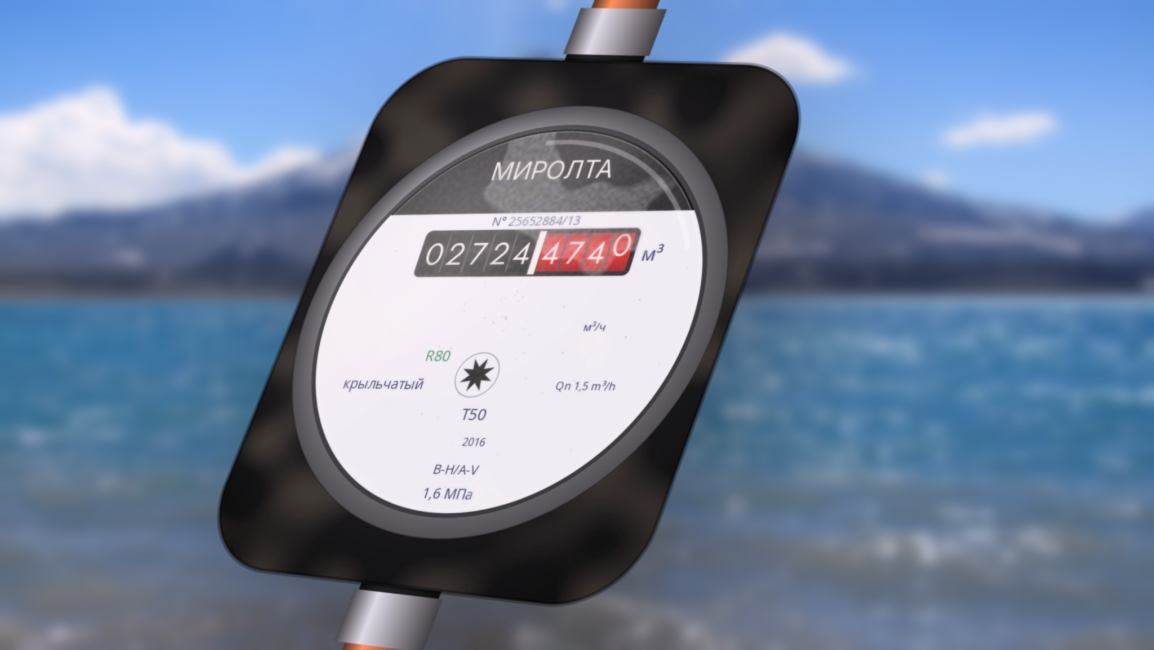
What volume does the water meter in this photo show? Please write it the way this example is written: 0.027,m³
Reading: 2724.4740,m³
